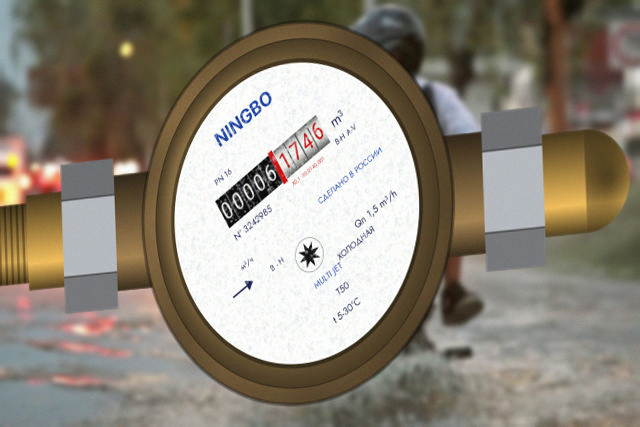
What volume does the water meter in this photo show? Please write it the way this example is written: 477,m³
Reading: 6.1746,m³
